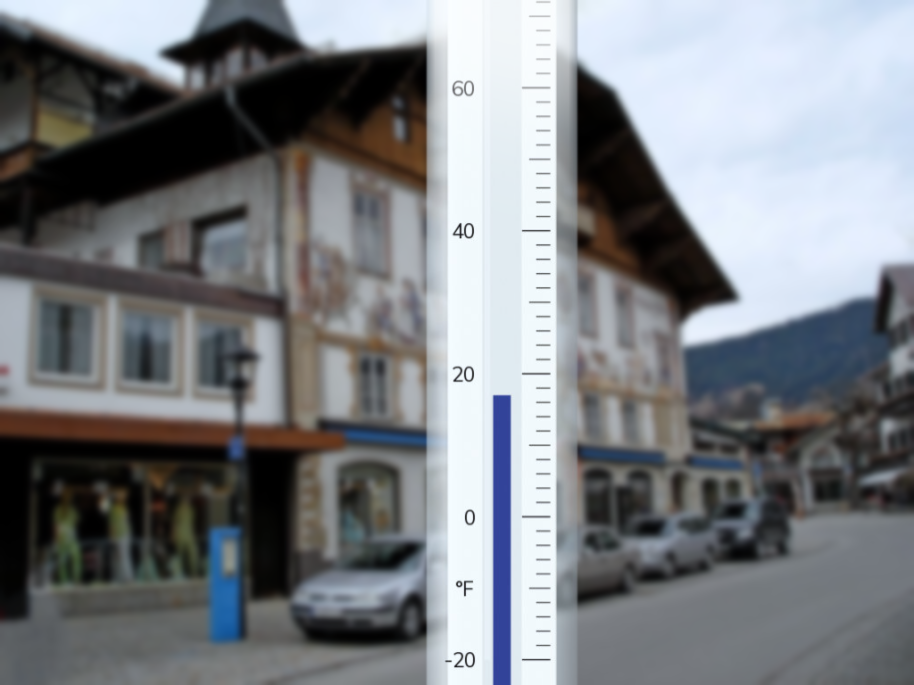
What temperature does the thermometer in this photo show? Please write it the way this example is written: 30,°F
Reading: 17,°F
